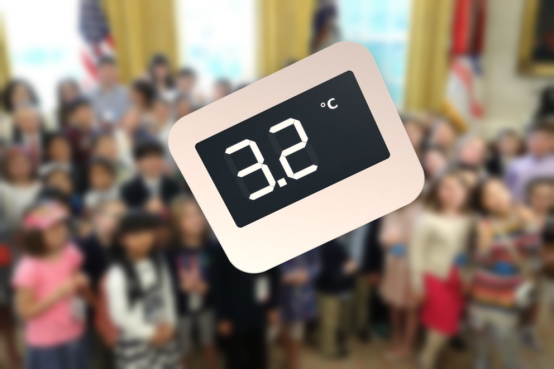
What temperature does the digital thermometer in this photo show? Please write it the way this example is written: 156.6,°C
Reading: 3.2,°C
